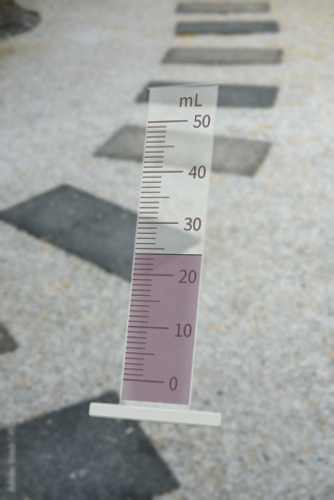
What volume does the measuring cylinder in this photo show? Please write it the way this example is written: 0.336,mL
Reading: 24,mL
